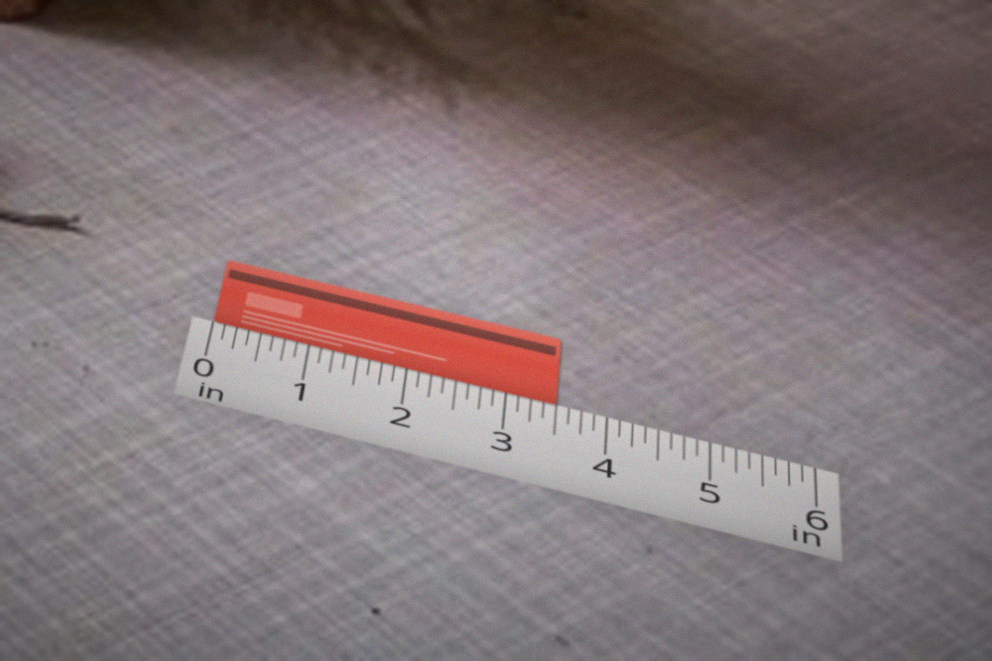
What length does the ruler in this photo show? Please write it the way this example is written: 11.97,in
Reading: 3.5,in
